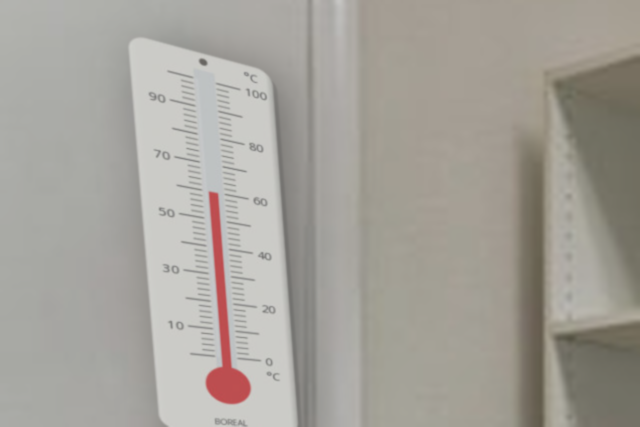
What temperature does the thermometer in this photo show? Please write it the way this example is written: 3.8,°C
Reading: 60,°C
